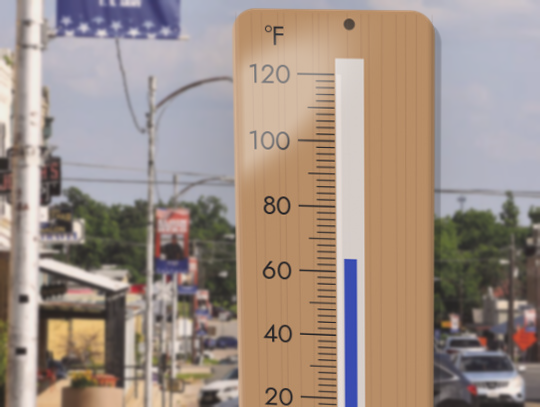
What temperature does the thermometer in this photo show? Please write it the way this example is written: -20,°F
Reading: 64,°F
